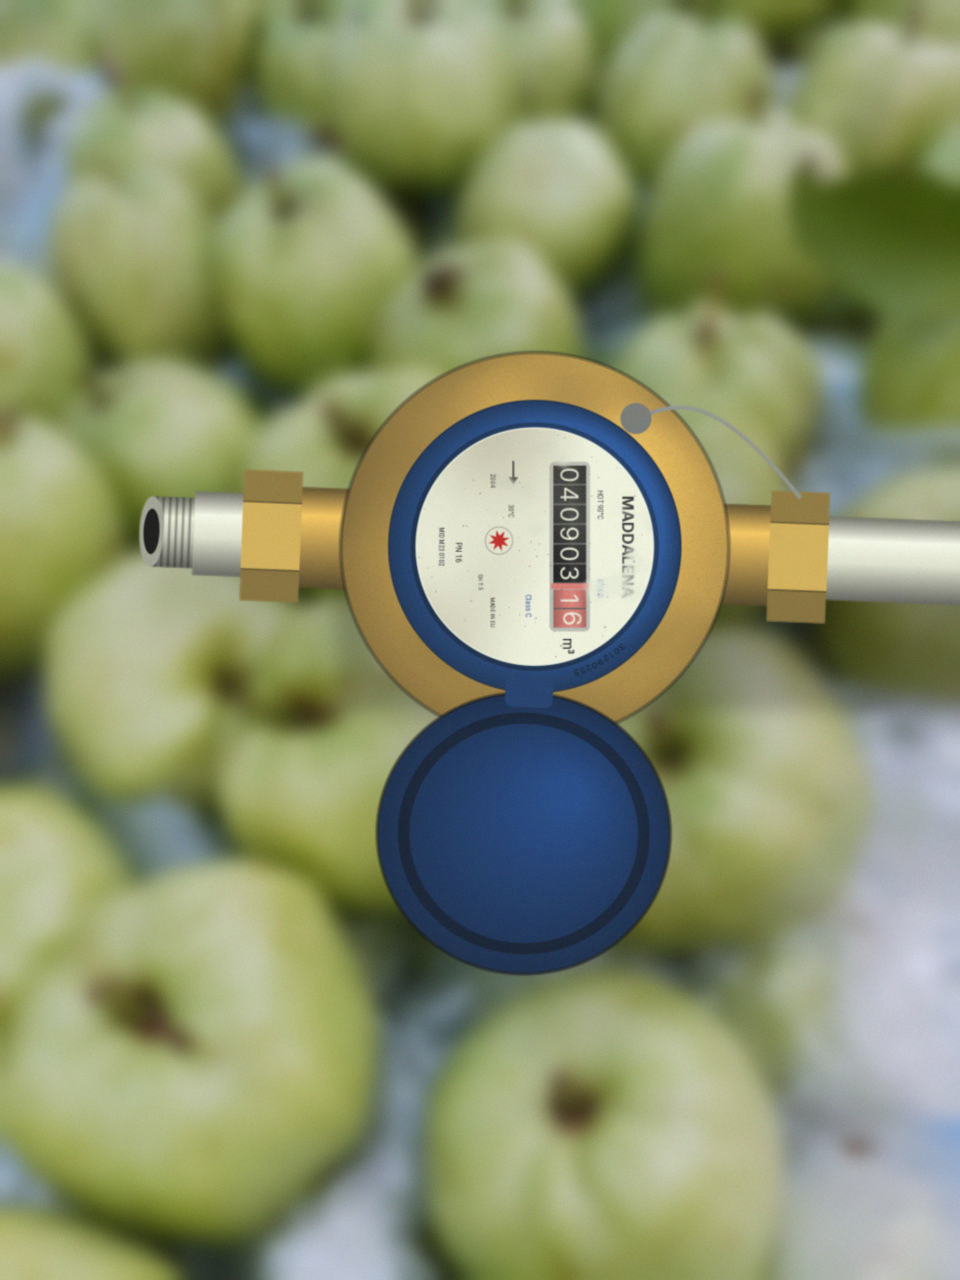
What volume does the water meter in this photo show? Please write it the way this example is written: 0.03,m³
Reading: 40903.16,m³
